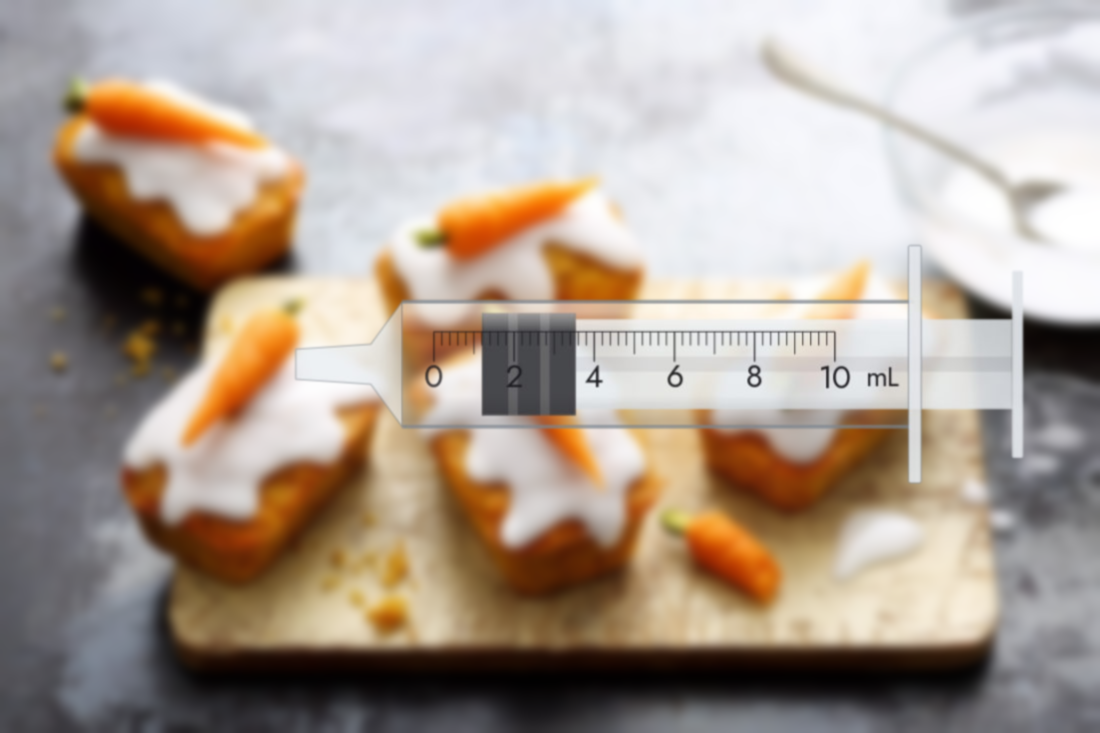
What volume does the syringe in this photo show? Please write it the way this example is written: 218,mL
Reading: 1.2,mL
